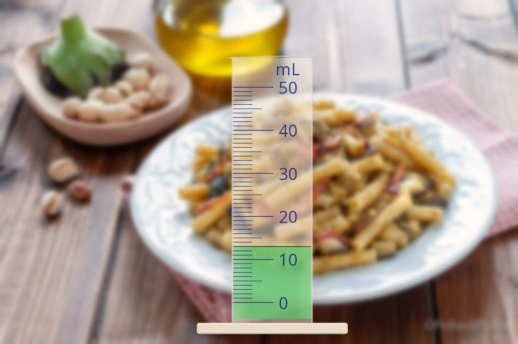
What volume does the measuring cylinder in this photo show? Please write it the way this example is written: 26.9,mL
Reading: 13,mL
